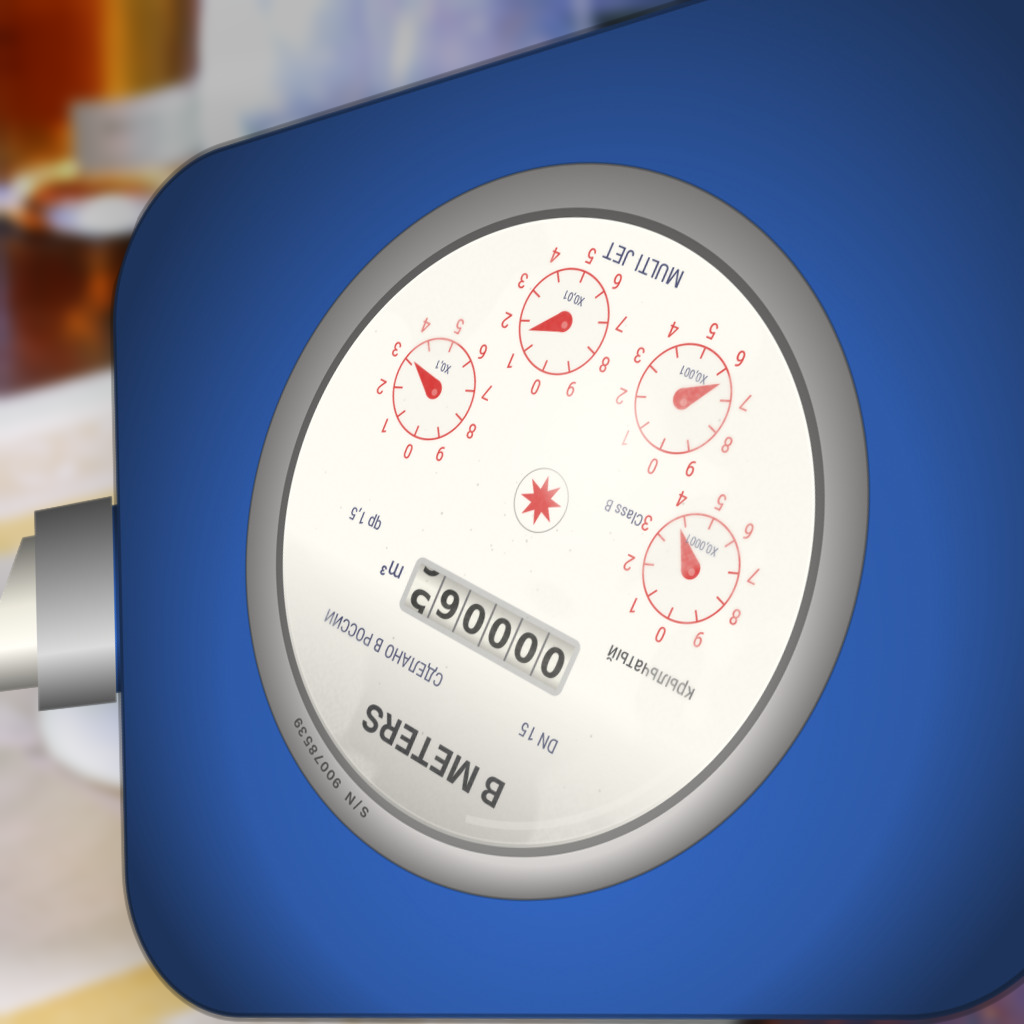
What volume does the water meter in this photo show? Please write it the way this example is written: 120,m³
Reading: 65.3163,m³
